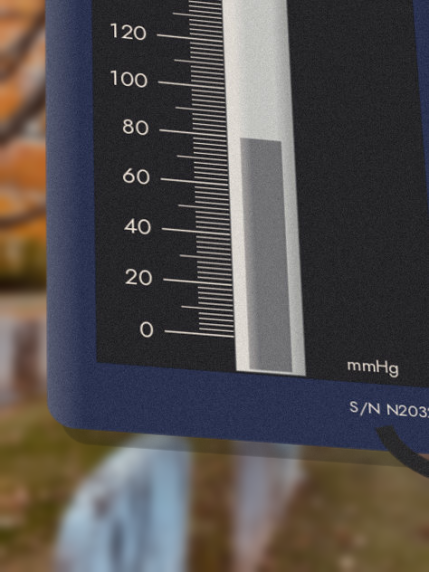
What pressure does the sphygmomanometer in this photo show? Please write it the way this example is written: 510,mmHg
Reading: 80,mmHg
